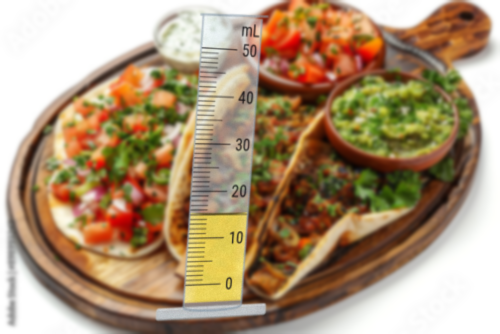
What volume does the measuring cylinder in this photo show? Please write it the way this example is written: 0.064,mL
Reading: 15,mL
